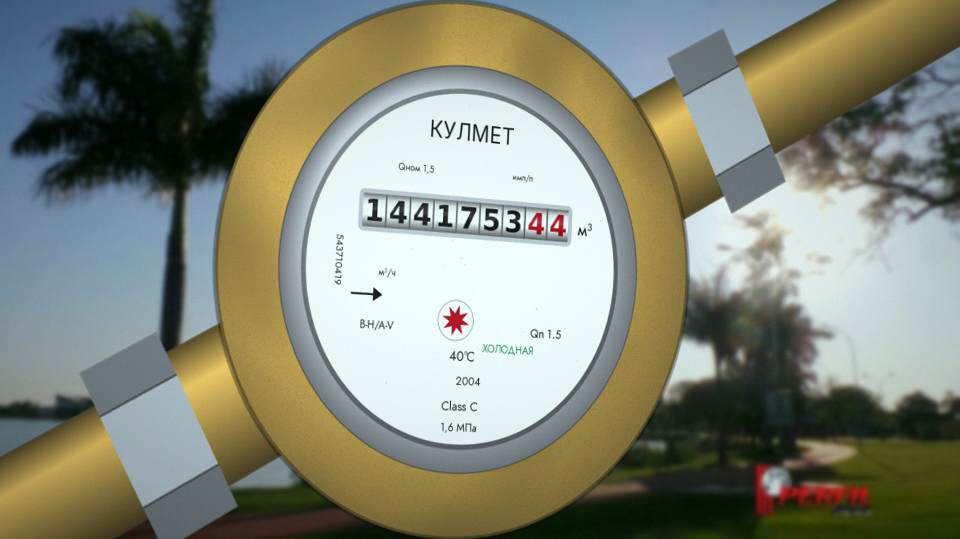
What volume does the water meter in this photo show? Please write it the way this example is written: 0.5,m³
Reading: 1441753.44,m³
